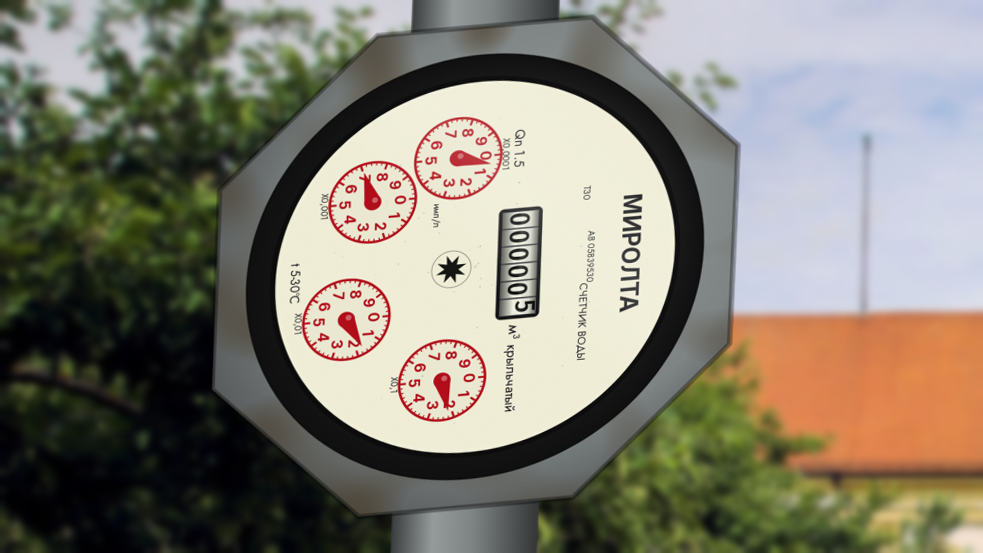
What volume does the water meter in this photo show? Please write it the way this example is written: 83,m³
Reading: 5.2170,m³
